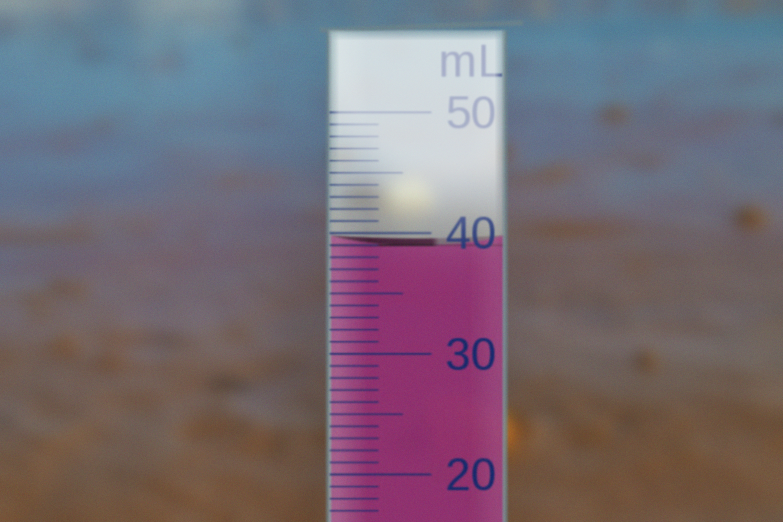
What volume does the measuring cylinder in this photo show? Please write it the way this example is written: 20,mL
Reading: 39,mL
